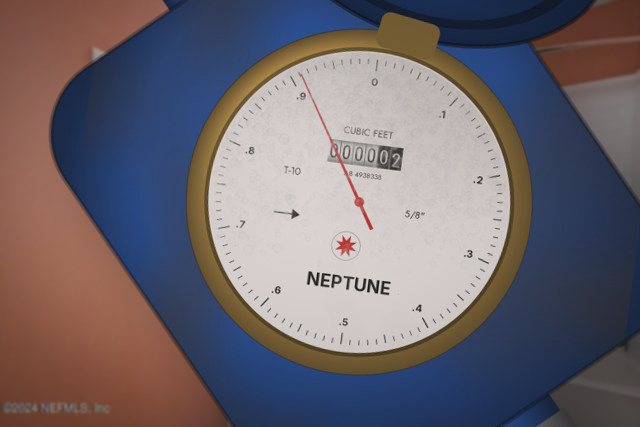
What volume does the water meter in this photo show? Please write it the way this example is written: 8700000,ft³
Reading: 1.91,ft³
